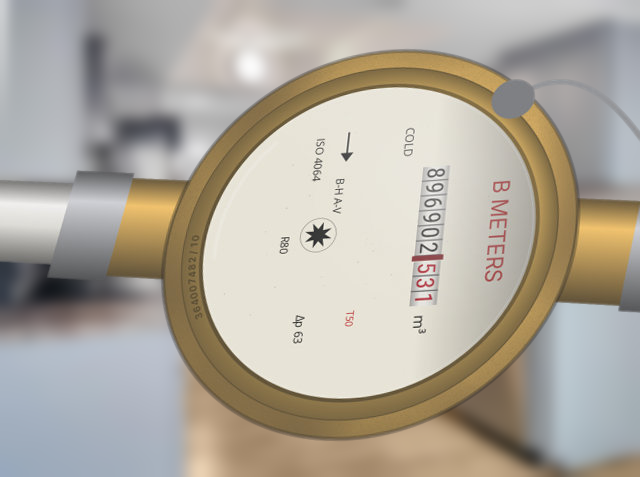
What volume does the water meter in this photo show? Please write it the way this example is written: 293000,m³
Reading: 896902.531,m³
